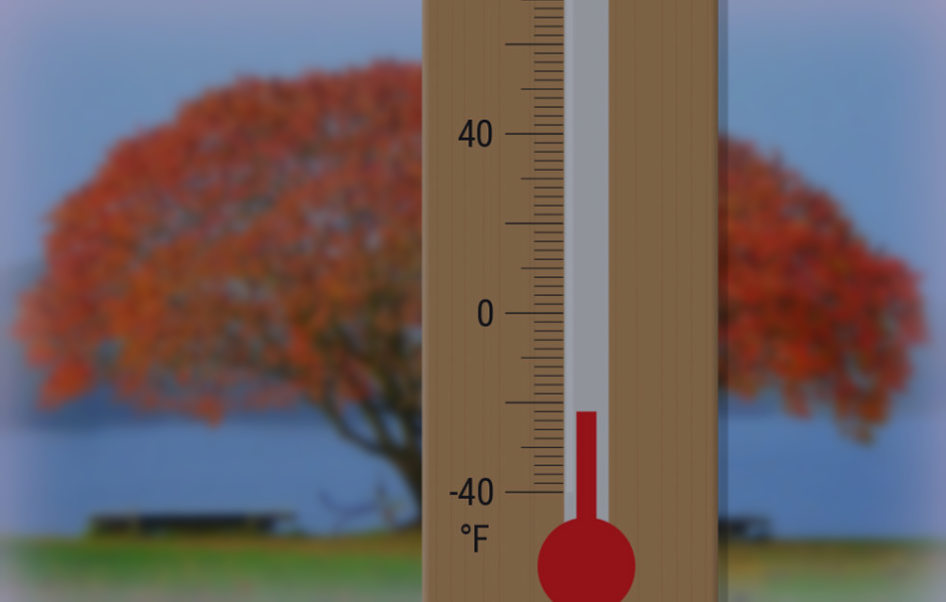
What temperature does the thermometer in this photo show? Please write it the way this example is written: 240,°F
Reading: -22,°F
